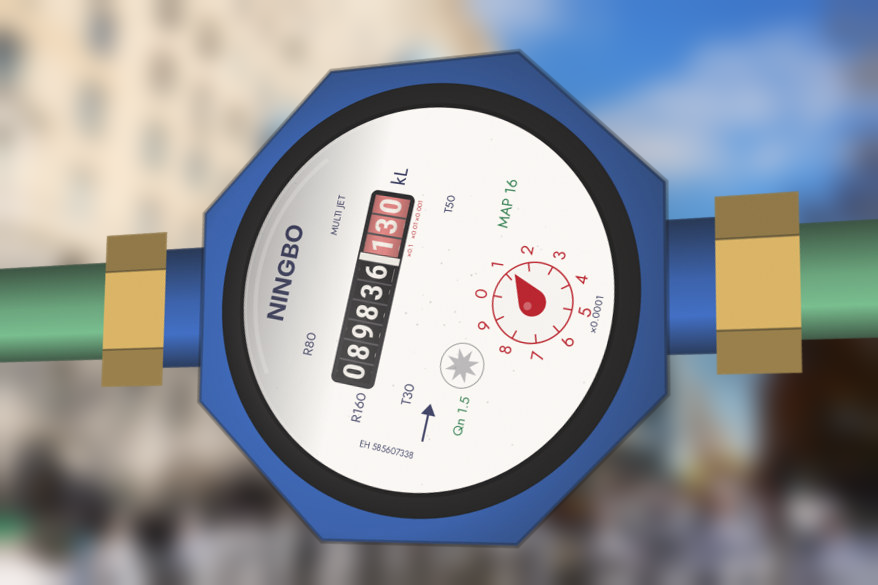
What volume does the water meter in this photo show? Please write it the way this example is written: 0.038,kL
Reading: 89836.1301,kL
